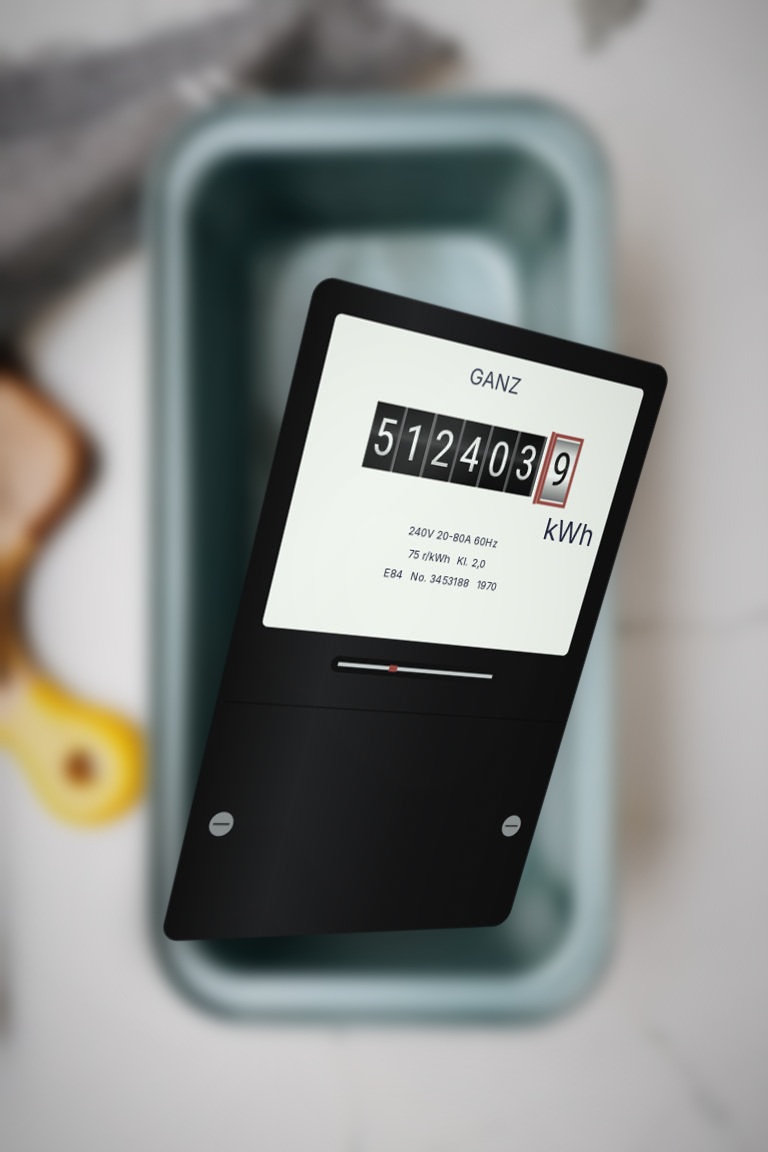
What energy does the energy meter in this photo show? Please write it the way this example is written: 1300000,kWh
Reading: 512403.9,kWh
